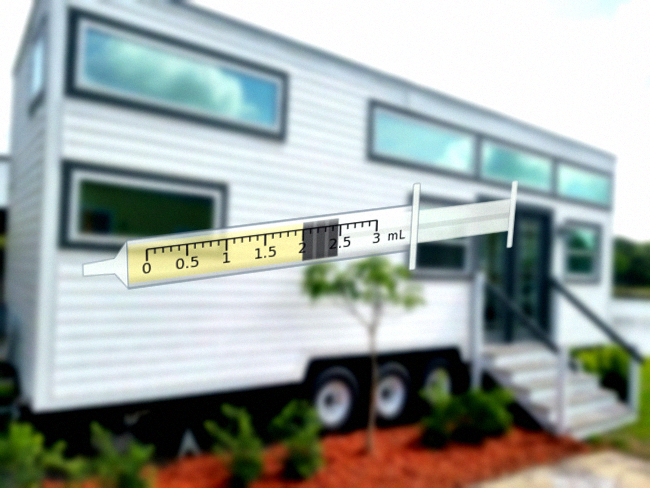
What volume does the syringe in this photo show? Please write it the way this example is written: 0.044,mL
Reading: 2,mL
